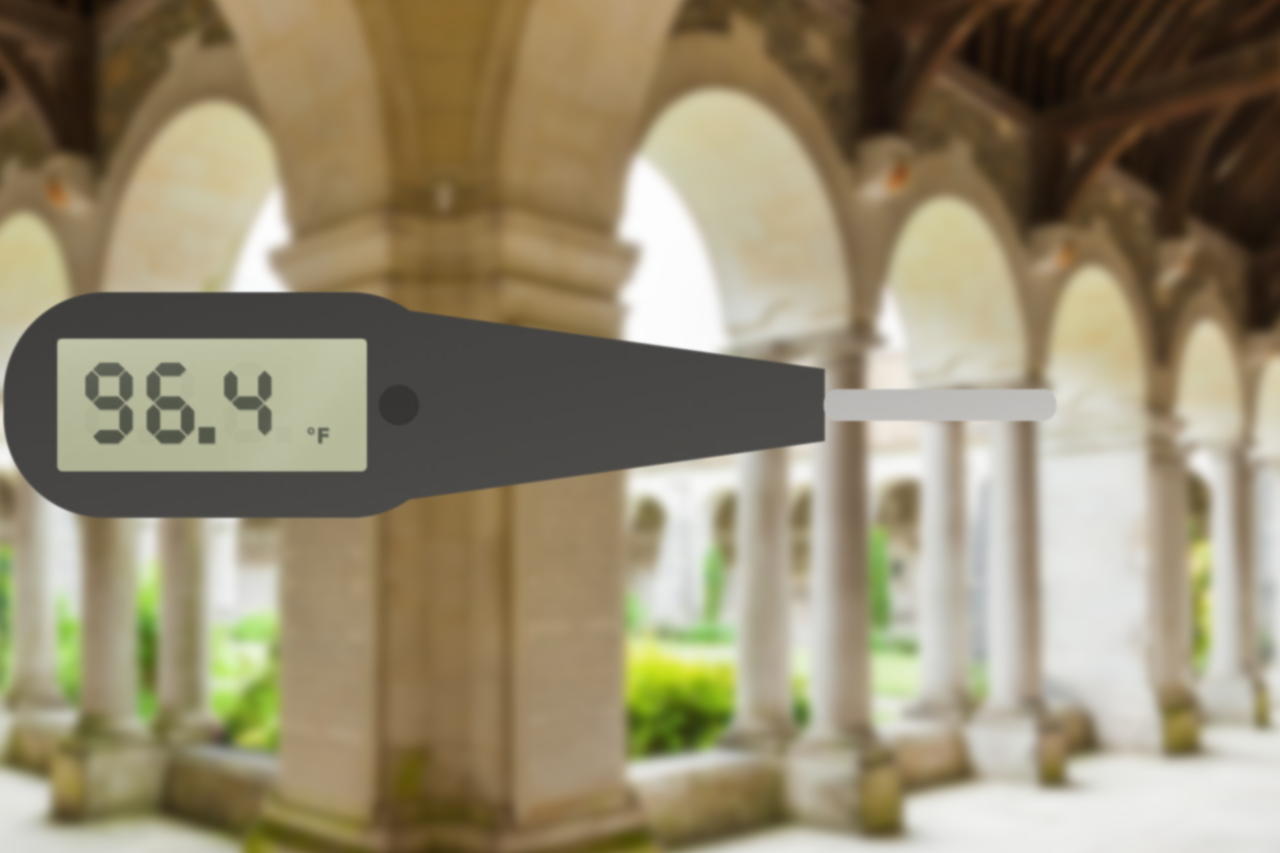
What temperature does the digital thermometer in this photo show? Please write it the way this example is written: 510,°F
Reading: 96.4,°F
